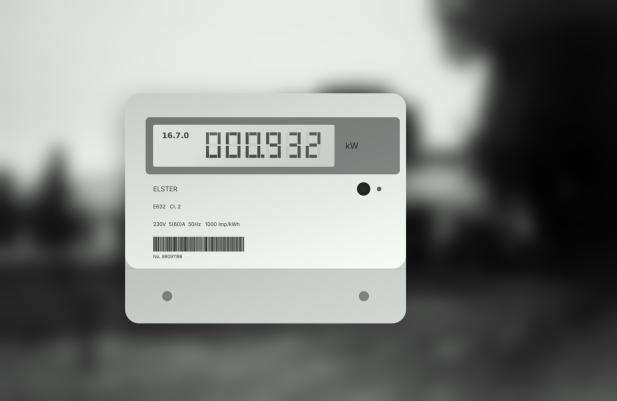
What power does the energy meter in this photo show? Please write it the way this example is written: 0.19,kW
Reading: 0.932,kW
